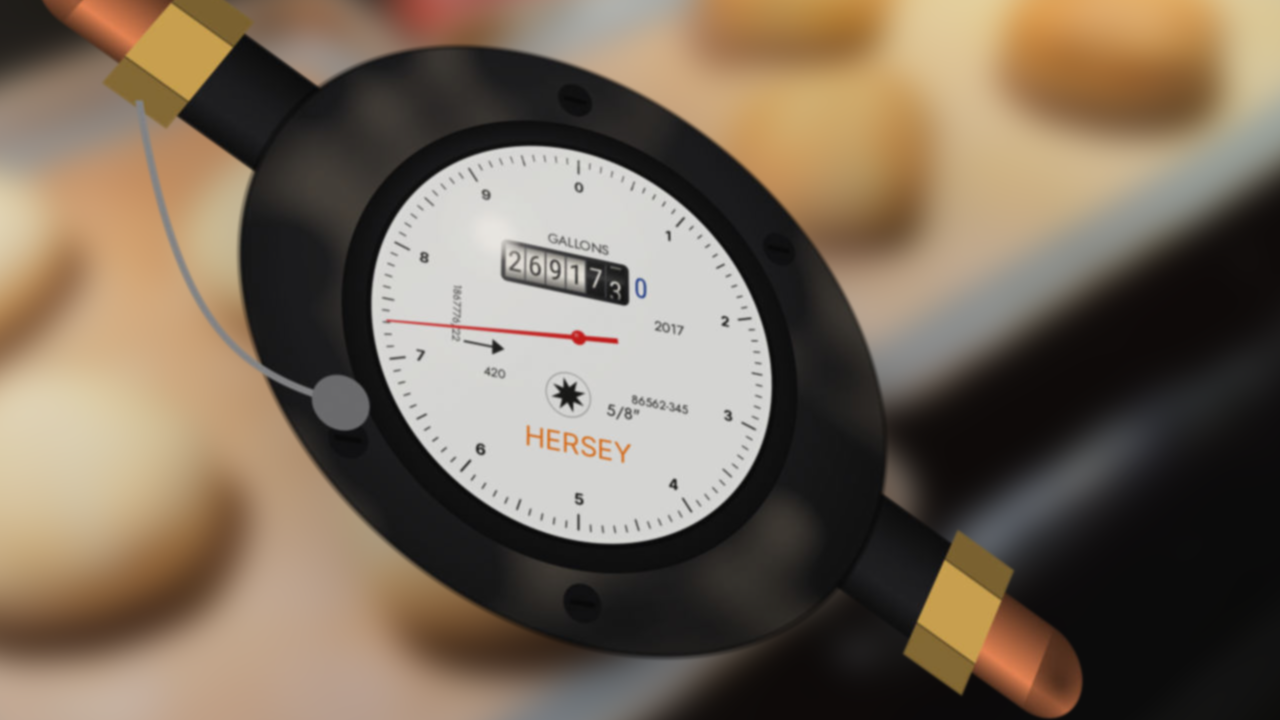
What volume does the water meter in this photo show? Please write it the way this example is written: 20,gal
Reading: 2691727.3,gal
